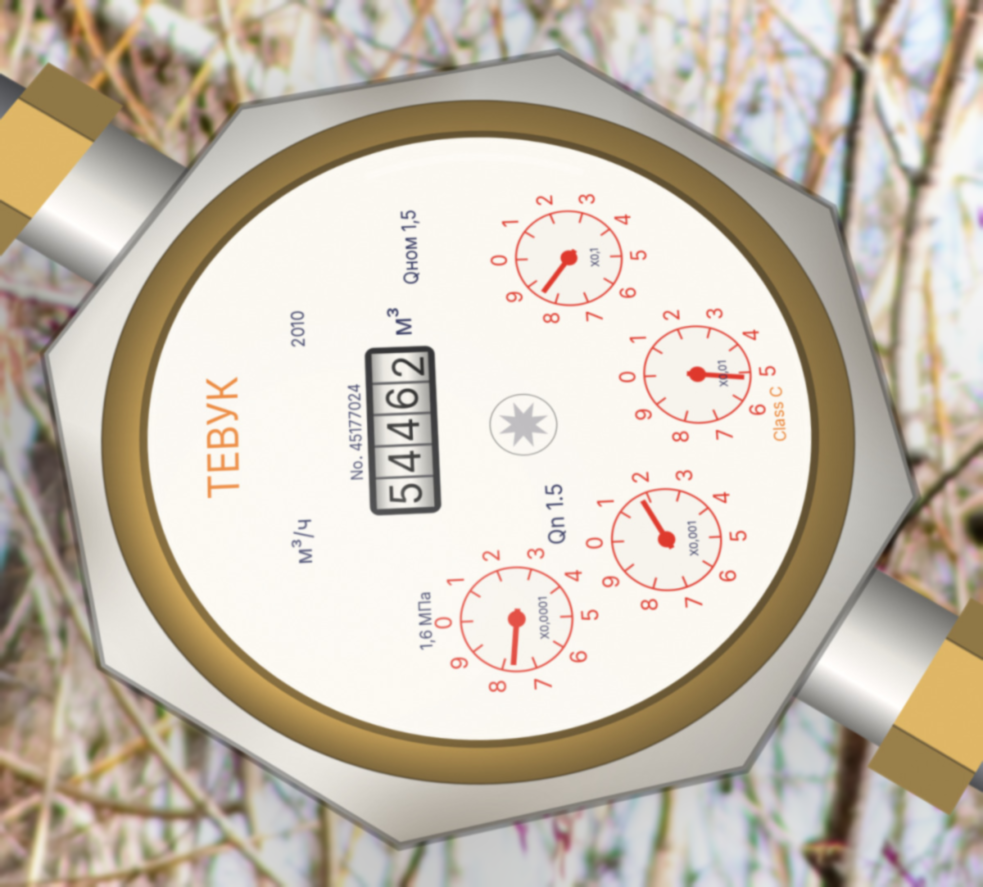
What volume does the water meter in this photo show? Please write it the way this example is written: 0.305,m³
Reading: 54461.8517,m³
